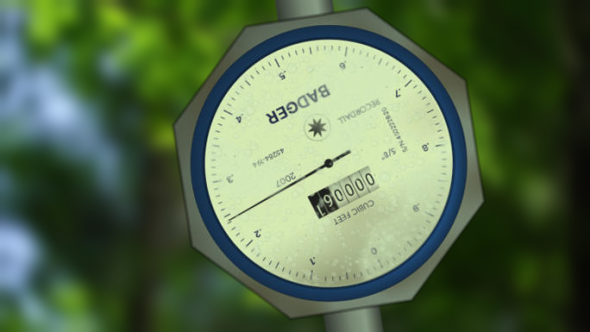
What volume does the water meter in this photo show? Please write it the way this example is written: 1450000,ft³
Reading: 61.24,ft³
